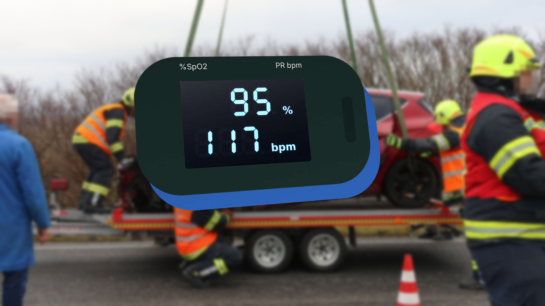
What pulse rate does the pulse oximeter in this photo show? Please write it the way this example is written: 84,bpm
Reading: 117,bpm
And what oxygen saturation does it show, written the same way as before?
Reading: 95,%
